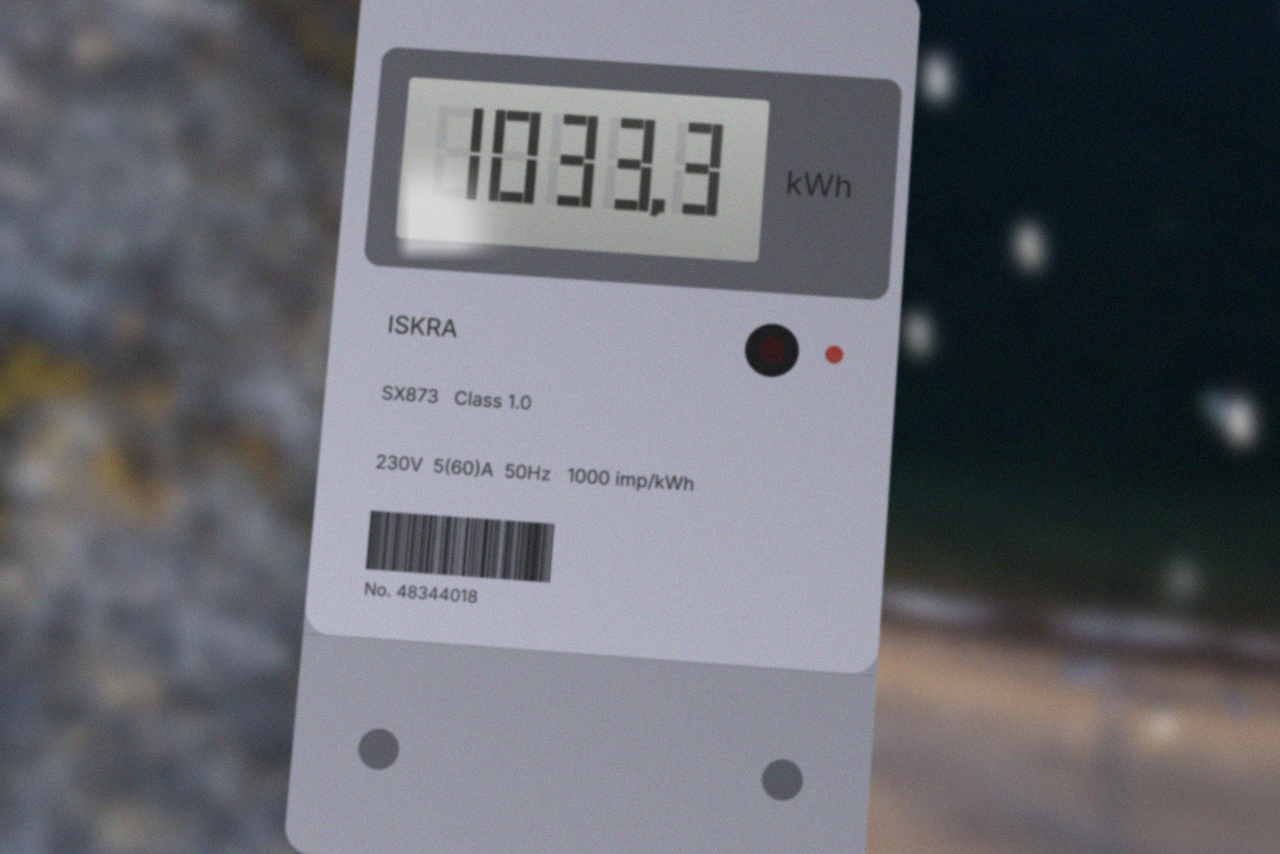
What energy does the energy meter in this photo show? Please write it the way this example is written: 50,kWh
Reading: 1033.3,kWh
